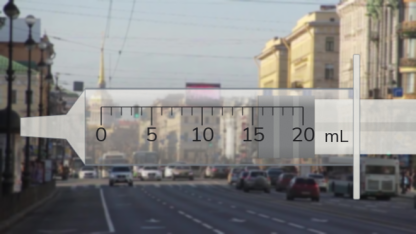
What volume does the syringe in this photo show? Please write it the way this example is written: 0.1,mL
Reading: 15.5,mL
